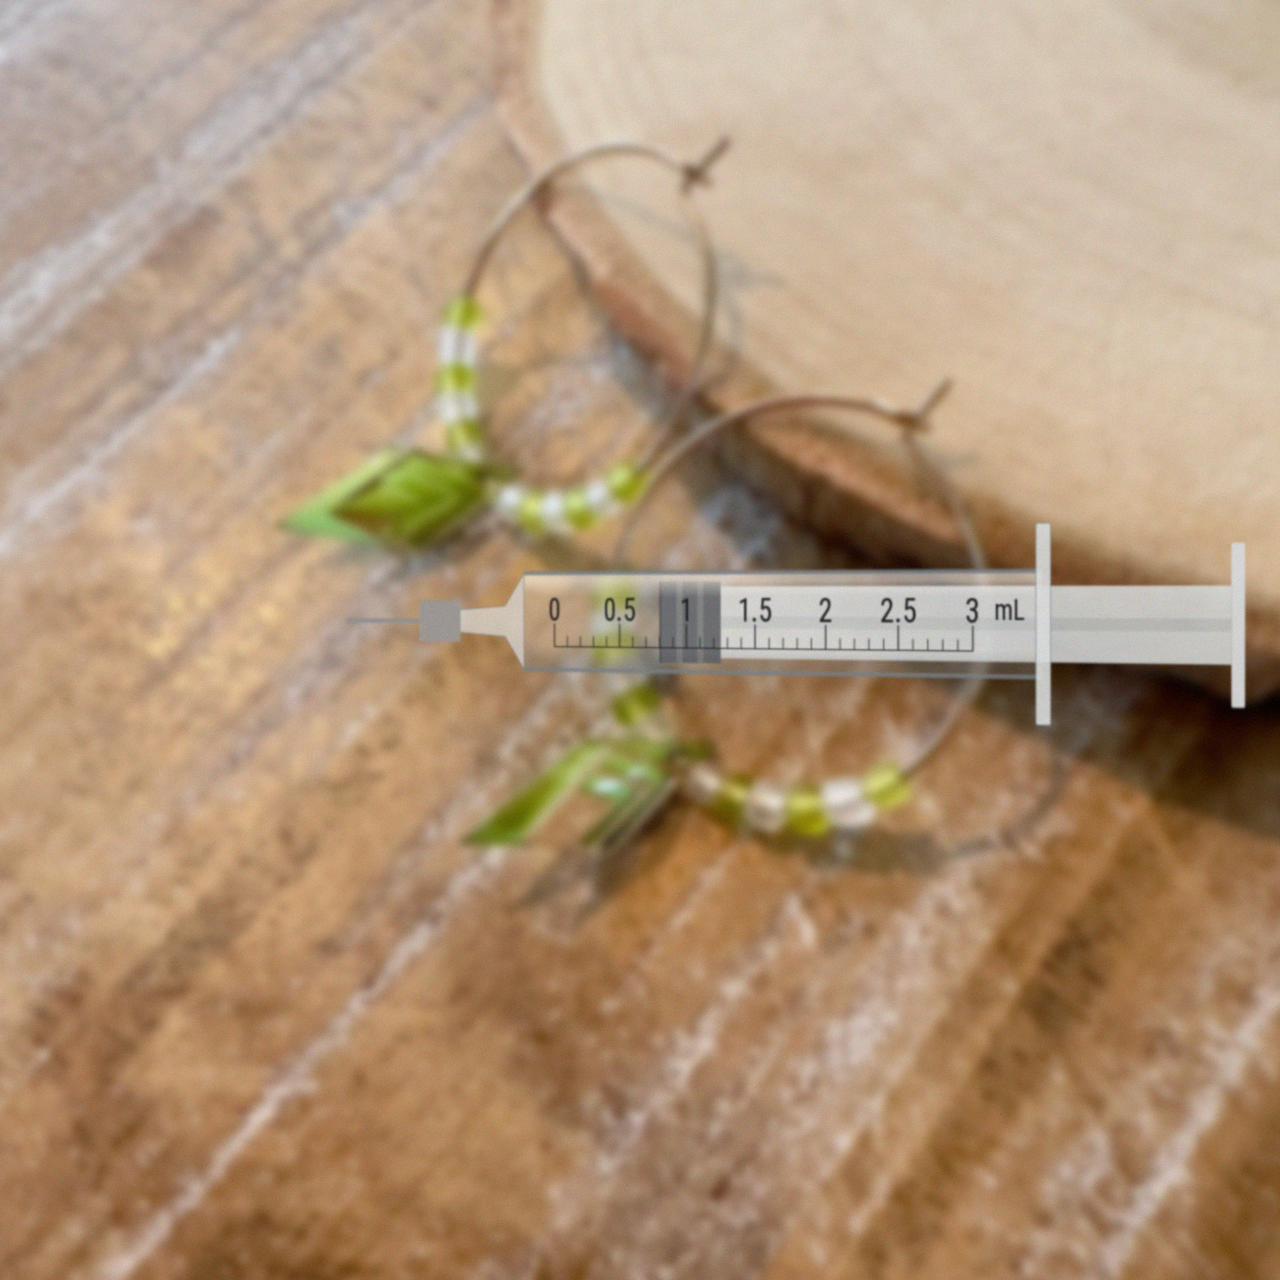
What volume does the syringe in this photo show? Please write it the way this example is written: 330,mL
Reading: 0.8,mL
